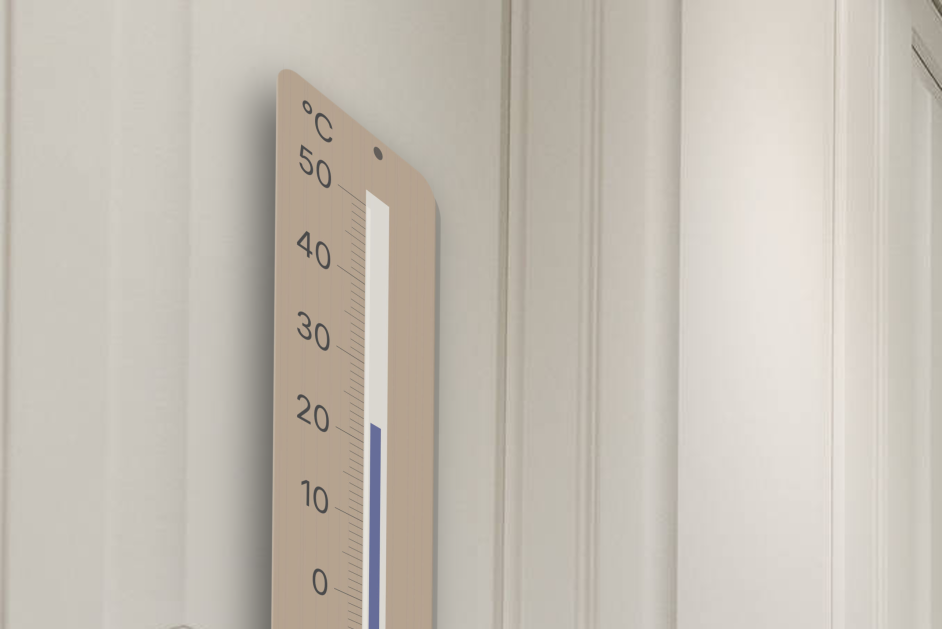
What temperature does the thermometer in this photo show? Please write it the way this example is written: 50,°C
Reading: 23,°C
